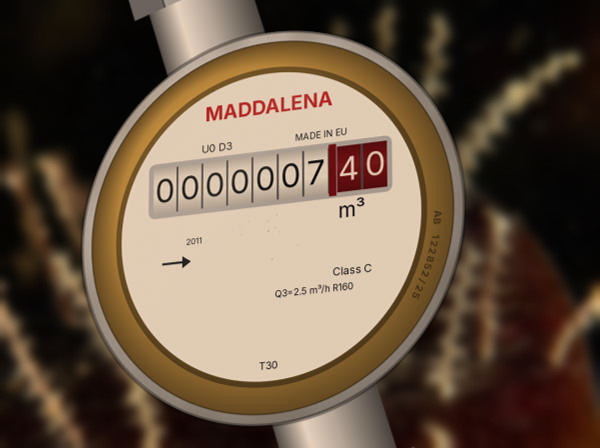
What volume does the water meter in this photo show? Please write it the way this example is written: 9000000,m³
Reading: 7.40,m³
